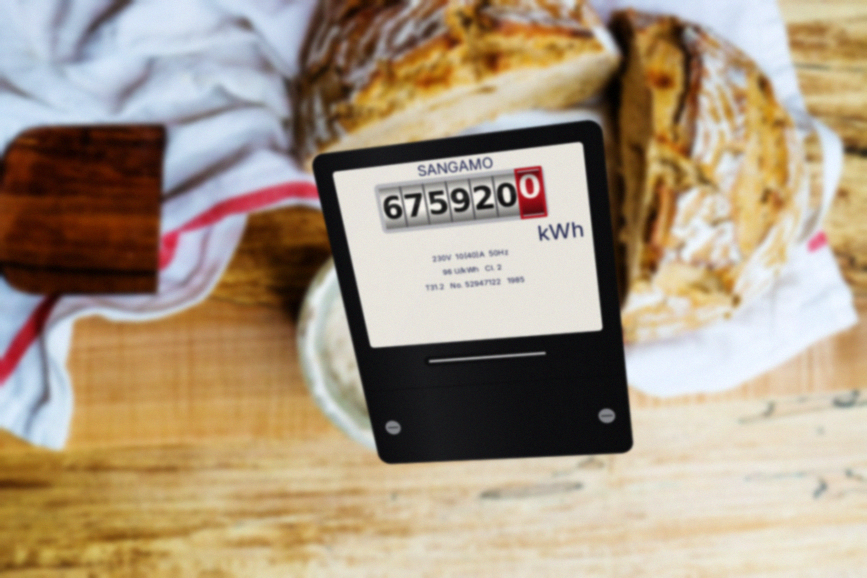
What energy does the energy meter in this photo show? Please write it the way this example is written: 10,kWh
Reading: 675920.0,kWh
